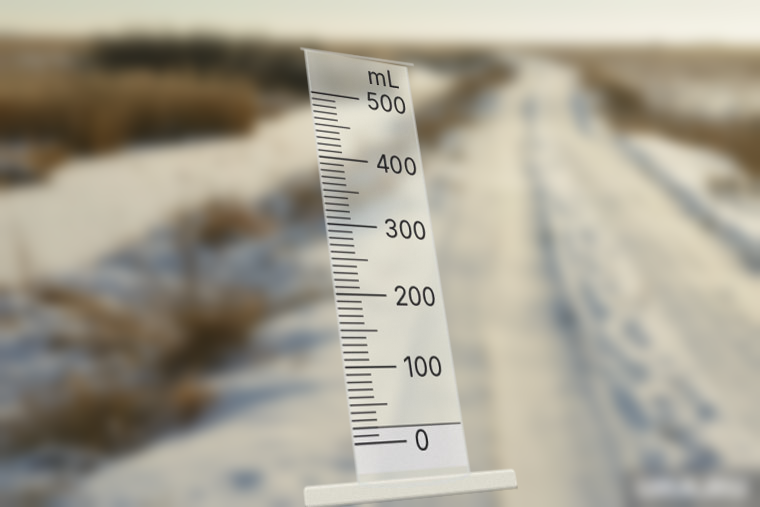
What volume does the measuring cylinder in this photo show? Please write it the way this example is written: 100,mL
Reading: 20,mL
